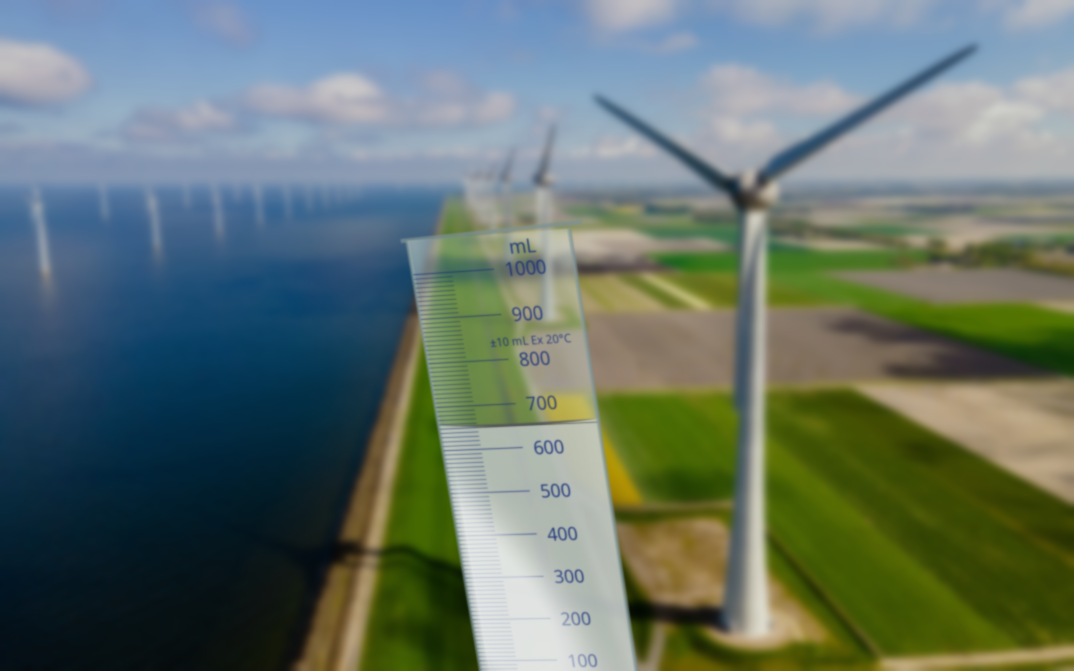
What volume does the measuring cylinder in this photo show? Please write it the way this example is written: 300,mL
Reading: 650,mL
